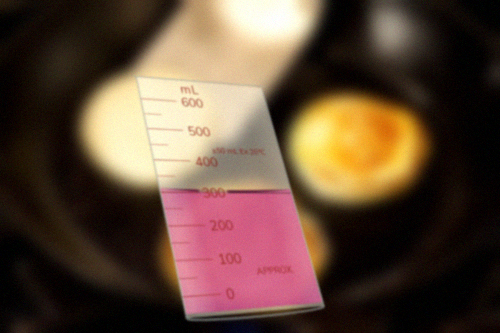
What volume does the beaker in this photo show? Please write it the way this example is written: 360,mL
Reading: 300,mL
